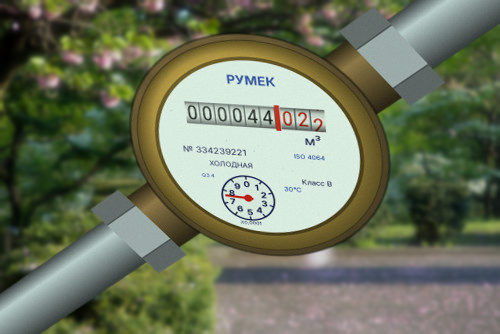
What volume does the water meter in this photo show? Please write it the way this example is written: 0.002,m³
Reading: 44.0217,m³
